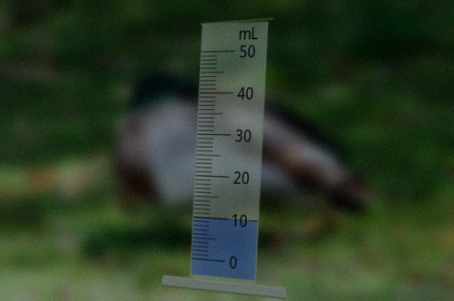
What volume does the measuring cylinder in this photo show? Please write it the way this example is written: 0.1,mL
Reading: 10,mL
